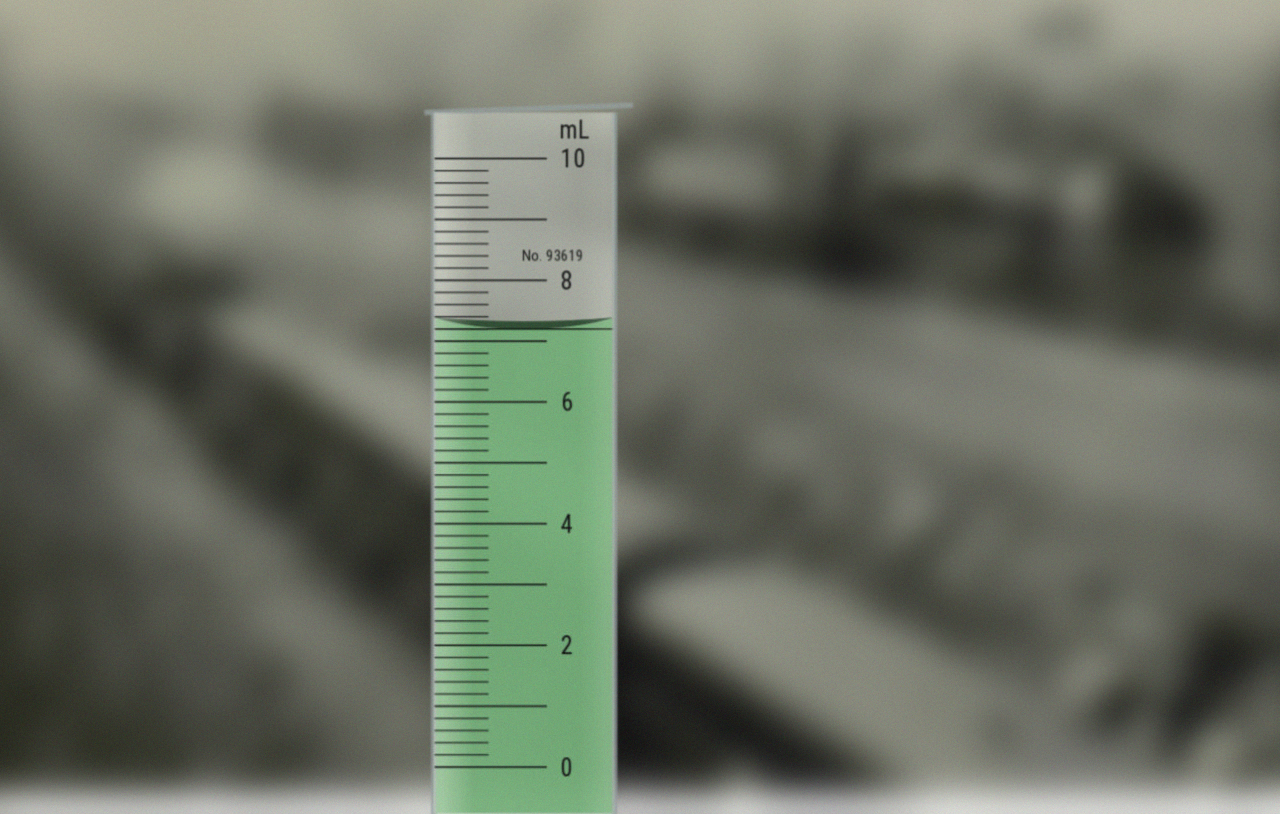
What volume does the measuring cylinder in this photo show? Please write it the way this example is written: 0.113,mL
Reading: 7.2,mL
